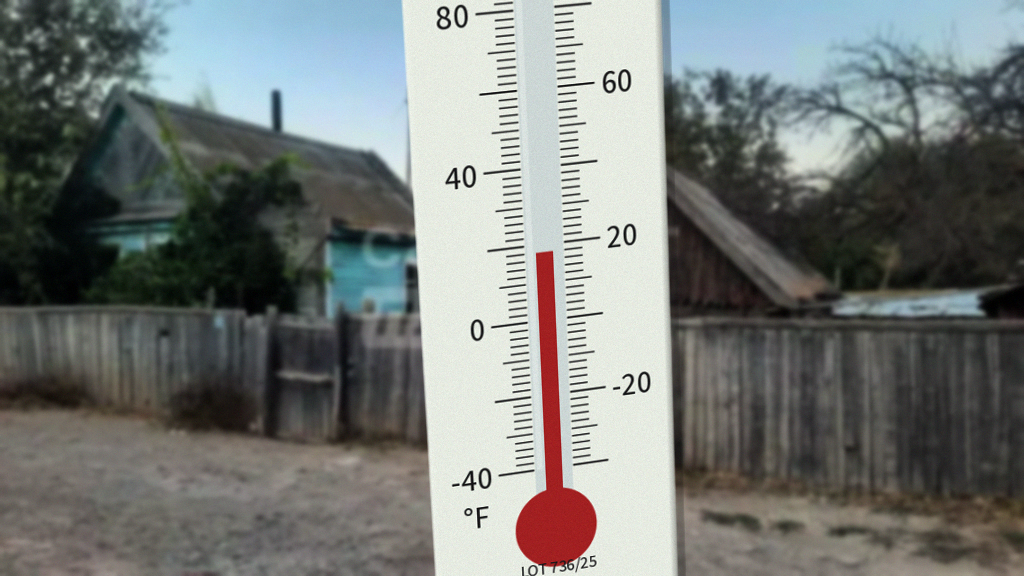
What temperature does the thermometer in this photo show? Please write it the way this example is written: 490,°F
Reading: 18,°F
